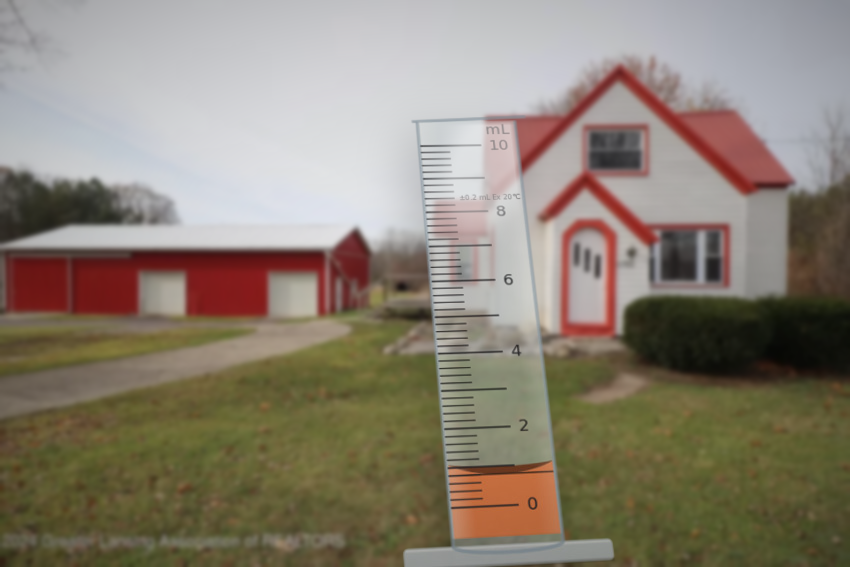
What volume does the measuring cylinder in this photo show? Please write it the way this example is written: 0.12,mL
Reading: 0.8,mL
